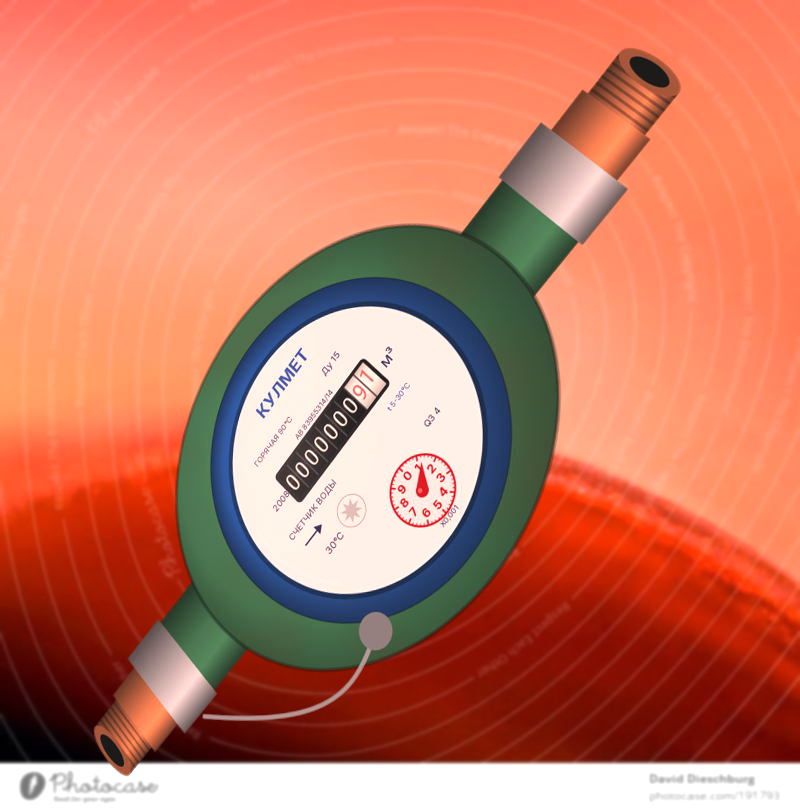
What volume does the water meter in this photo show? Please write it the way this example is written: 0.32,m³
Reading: 0.911,m³
